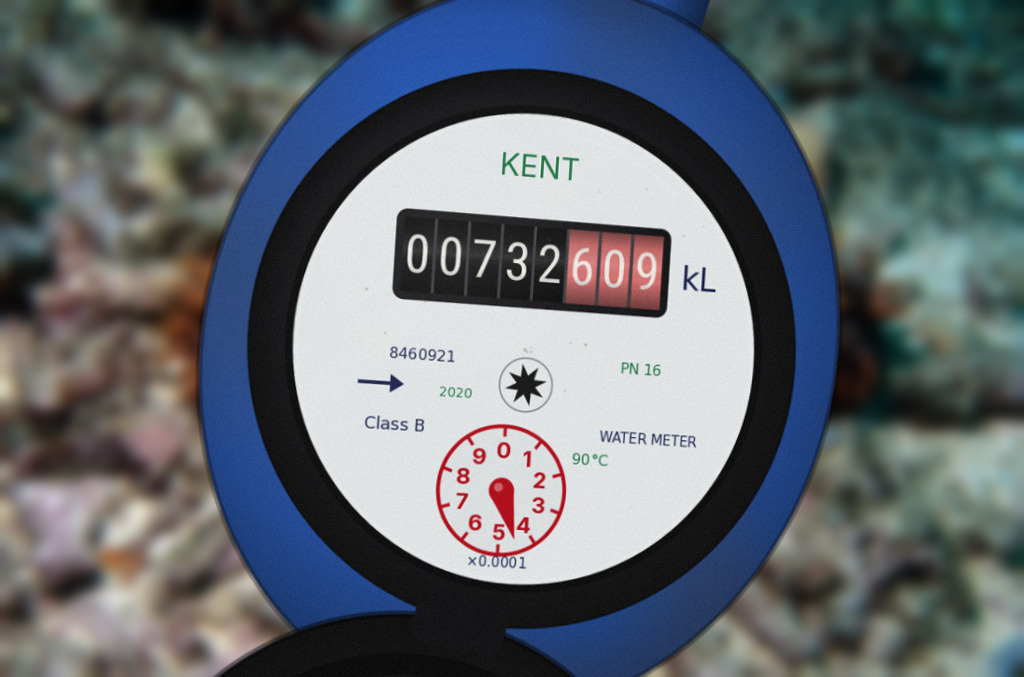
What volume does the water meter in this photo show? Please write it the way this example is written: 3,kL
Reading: 732.6094,kL
